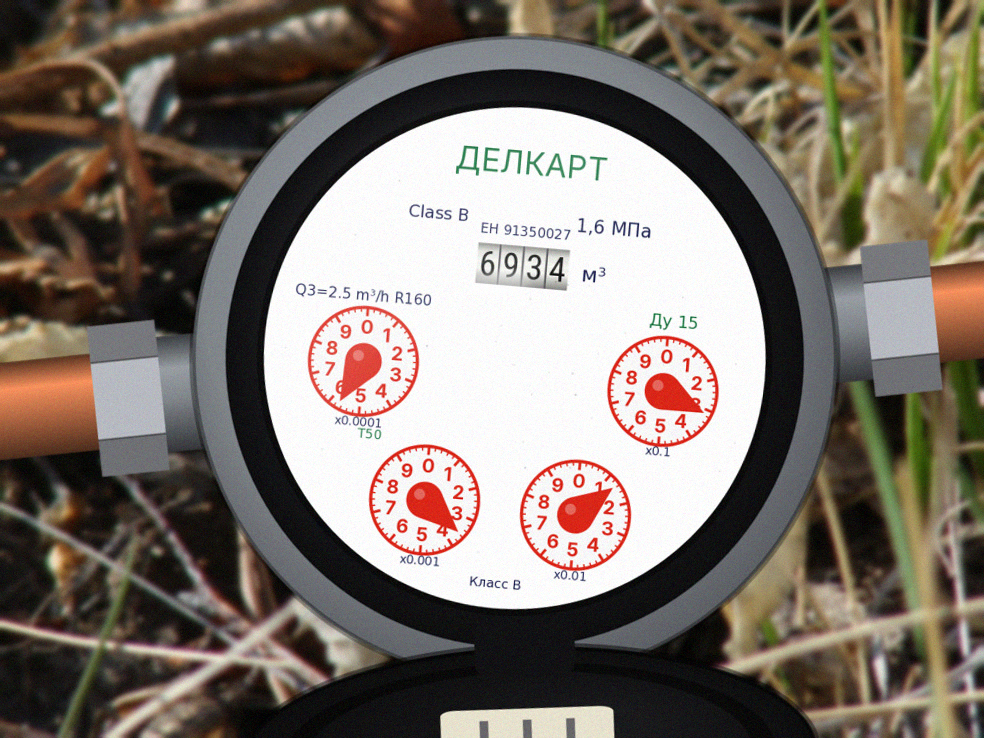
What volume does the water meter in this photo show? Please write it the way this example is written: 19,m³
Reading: 6934.3135,m³
